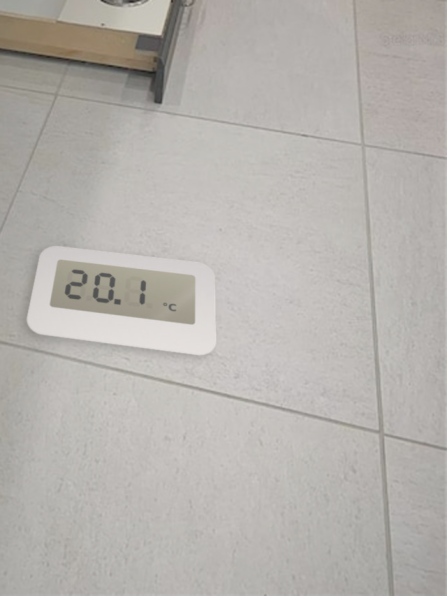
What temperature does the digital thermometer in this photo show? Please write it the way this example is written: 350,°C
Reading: 20.1,°C
